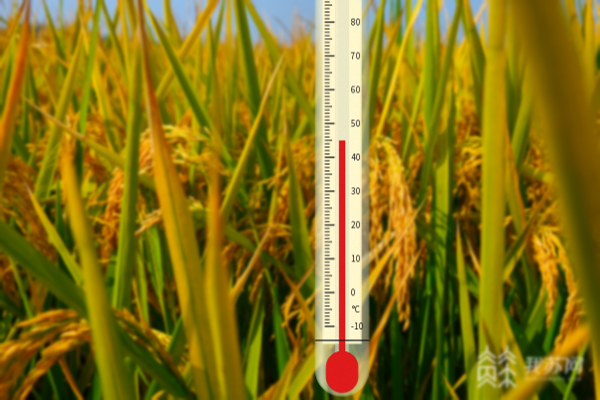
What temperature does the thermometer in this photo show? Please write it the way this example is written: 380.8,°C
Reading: 45,°C
